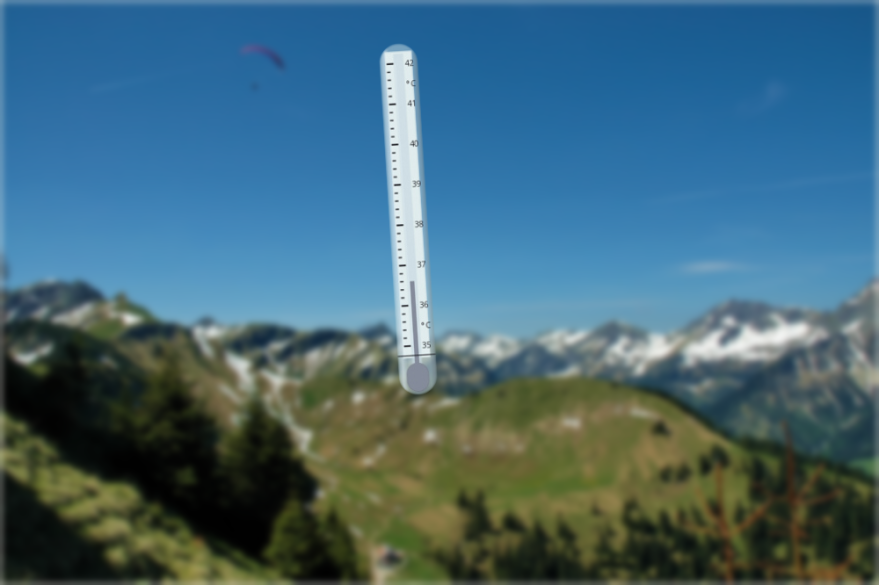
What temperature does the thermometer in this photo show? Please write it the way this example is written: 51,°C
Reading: 36.6,°C
